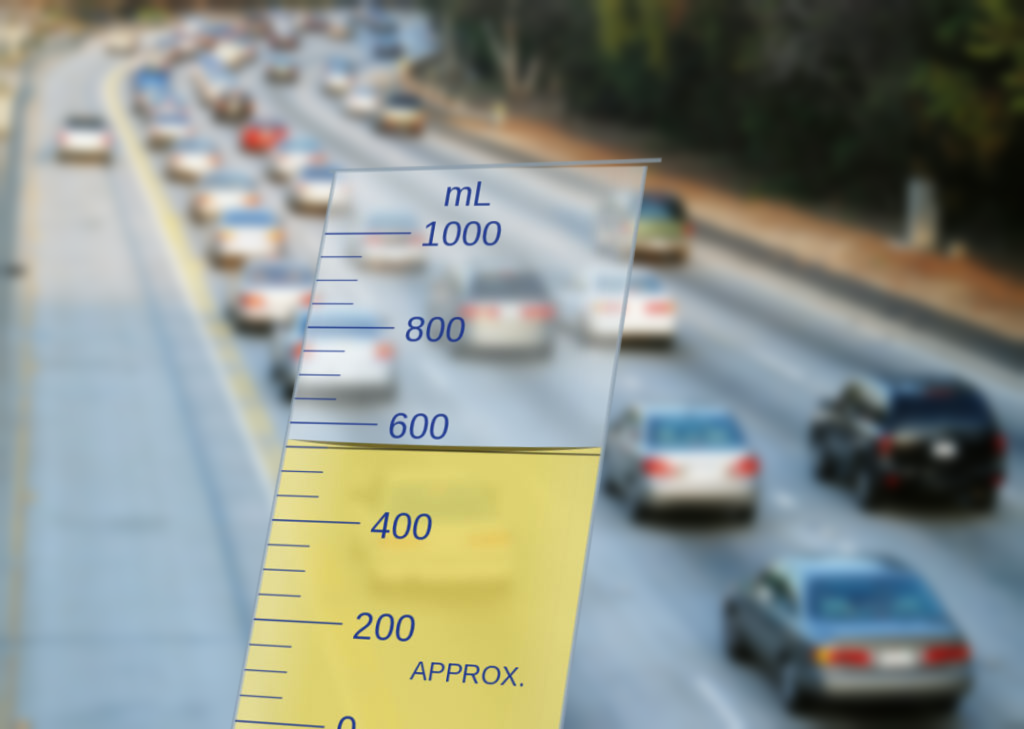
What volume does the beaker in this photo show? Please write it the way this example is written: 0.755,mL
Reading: 550,mL
